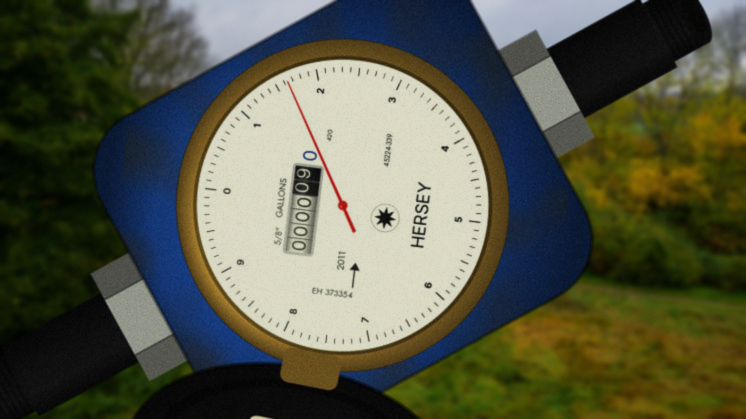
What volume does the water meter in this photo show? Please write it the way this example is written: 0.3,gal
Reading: 91.6,gal
